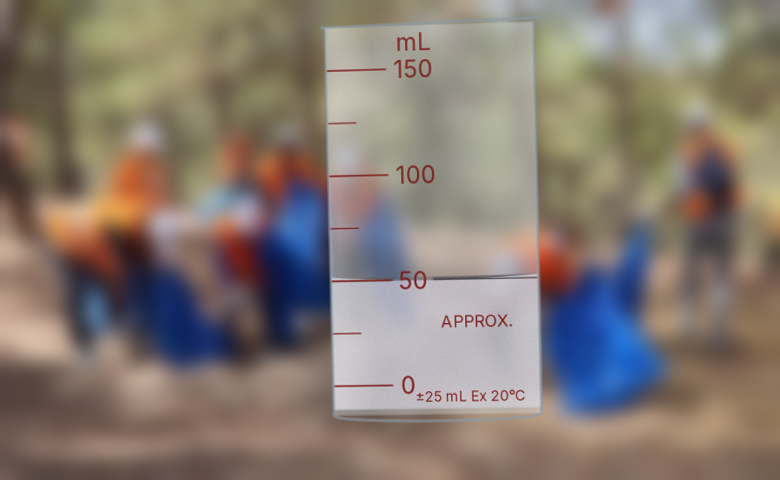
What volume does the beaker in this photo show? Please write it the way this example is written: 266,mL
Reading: 50,mL
